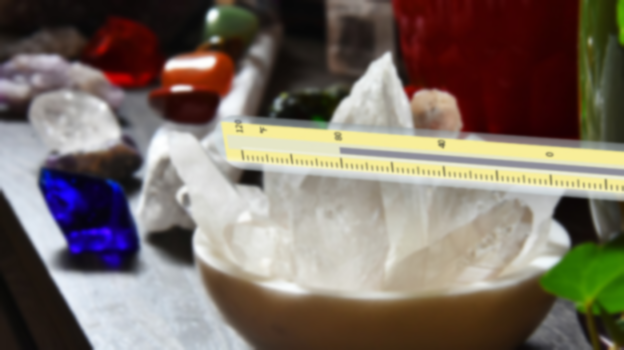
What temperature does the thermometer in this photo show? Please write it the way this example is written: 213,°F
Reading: 80,°F
